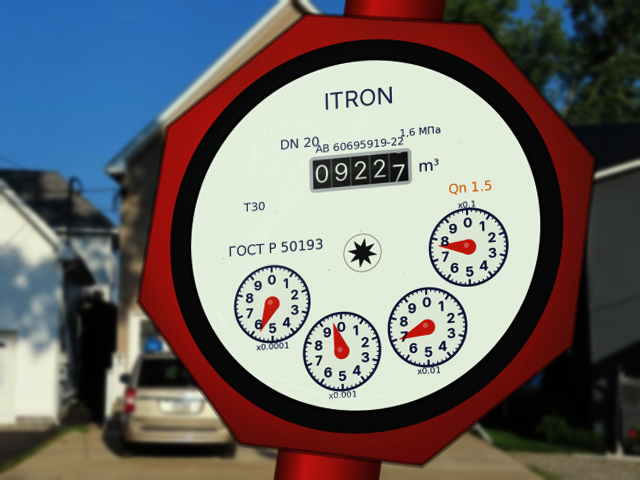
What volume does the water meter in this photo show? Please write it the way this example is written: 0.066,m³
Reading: 9226.7695,m³
